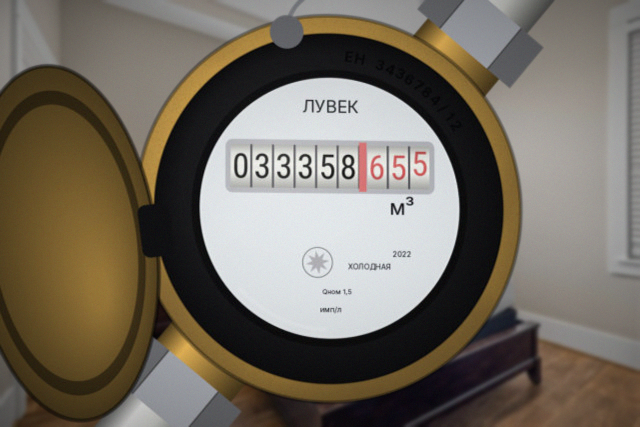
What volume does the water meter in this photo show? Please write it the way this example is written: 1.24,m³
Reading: 33358.655,m³
